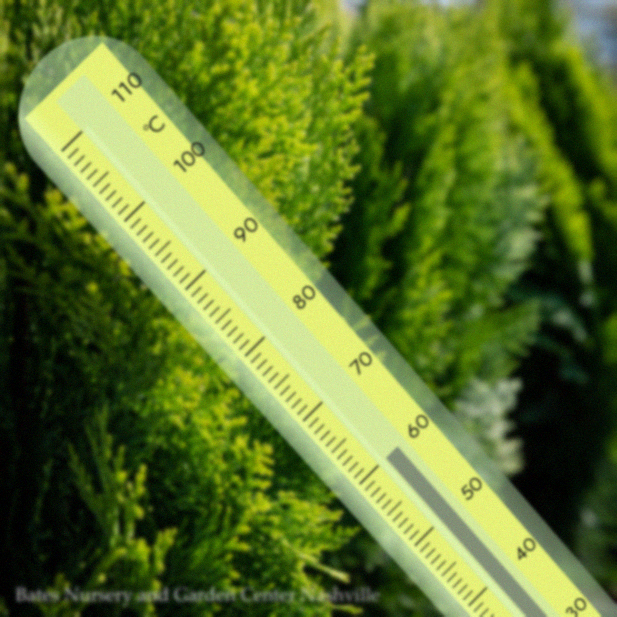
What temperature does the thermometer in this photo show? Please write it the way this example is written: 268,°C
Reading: 60,°C
